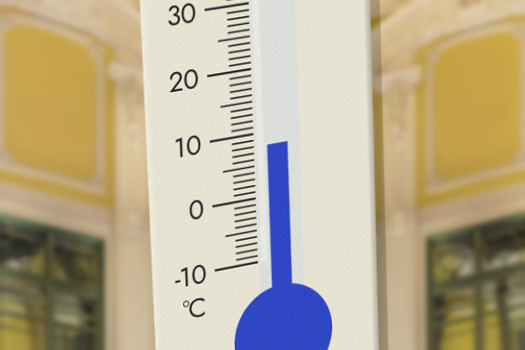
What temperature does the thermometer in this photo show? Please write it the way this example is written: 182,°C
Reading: 8,°C
